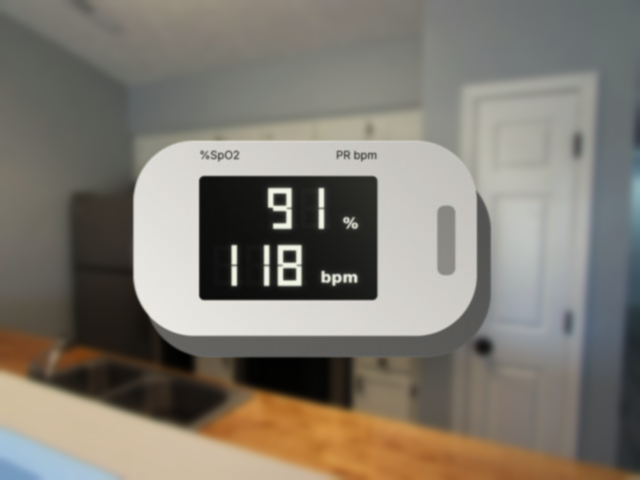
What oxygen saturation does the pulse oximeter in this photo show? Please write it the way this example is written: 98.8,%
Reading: 91,%
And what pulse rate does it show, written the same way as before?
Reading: 118,bpm
